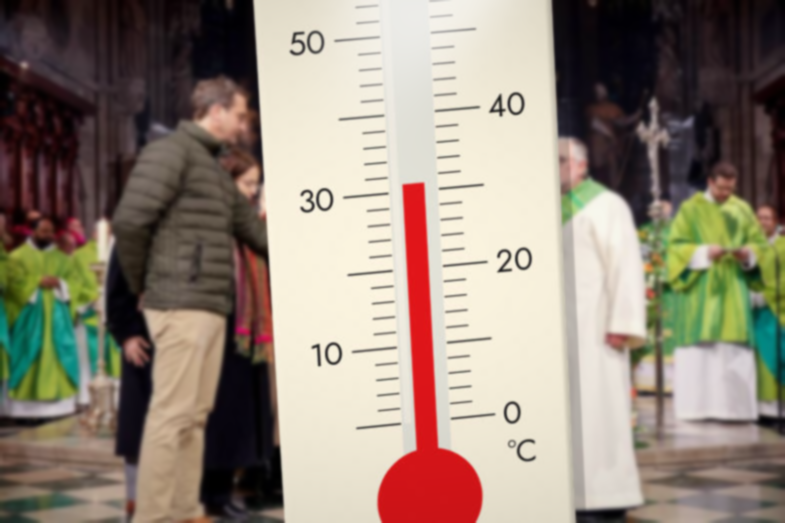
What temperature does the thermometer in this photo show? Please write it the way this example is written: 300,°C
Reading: 31,°C
